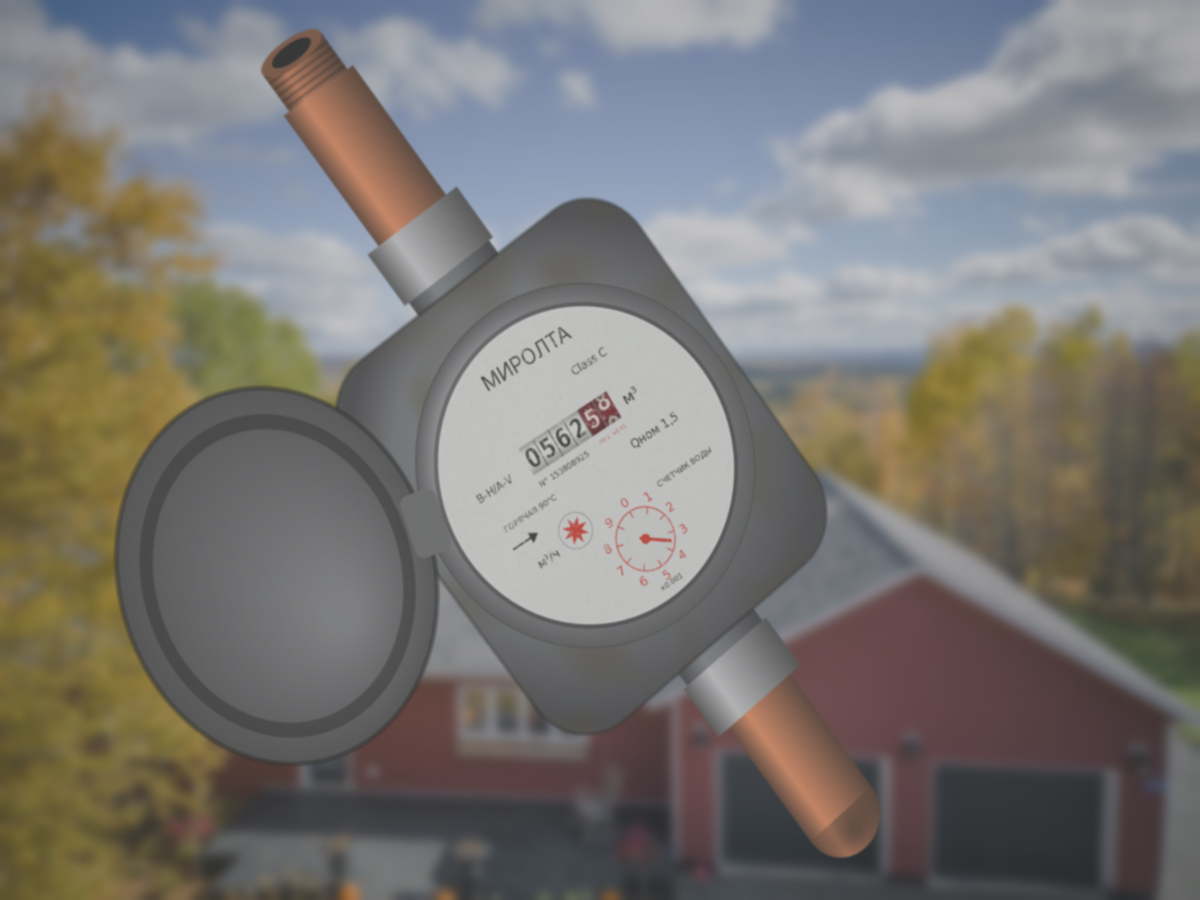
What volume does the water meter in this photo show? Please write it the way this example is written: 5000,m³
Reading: 562.583,m³
